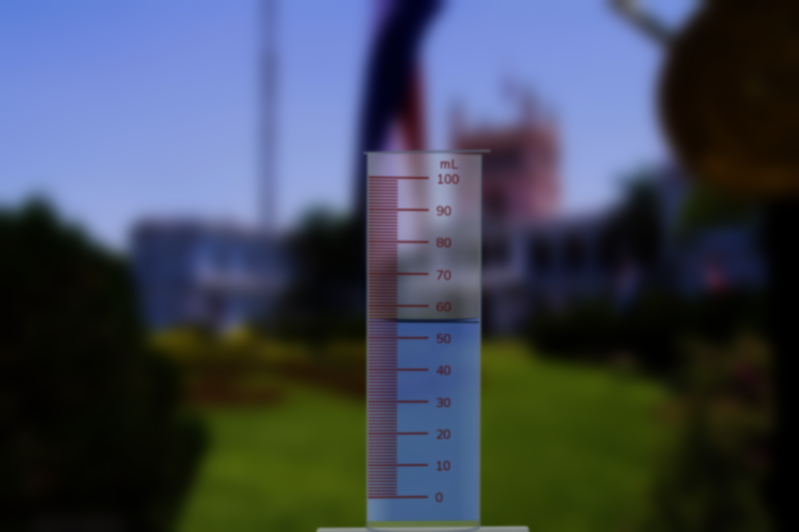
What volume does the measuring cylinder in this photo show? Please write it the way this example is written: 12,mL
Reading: 55,mL
